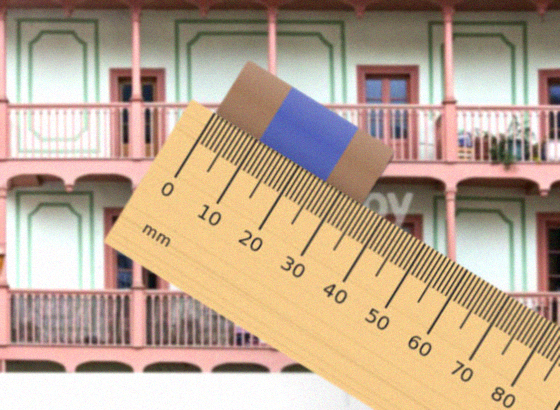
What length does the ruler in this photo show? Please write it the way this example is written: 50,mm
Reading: 35,mm
